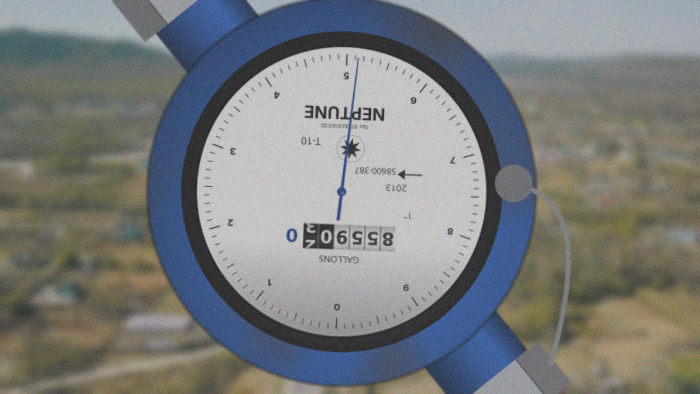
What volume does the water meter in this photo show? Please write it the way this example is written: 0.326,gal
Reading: 8559025.1,gal
